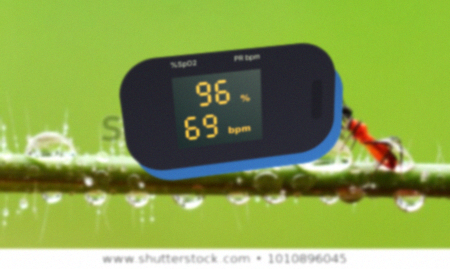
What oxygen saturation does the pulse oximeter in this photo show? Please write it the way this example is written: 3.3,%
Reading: 96,%
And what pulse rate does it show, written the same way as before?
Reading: 69,bpm
